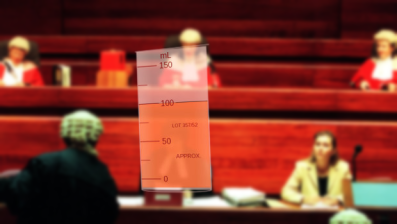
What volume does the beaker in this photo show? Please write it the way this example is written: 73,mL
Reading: 100,mL
